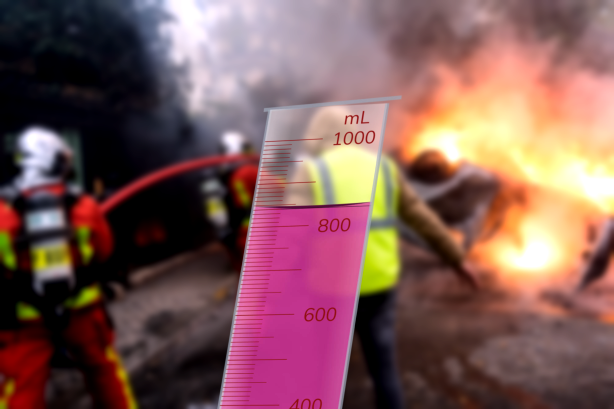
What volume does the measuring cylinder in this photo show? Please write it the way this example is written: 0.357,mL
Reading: 840,mL
